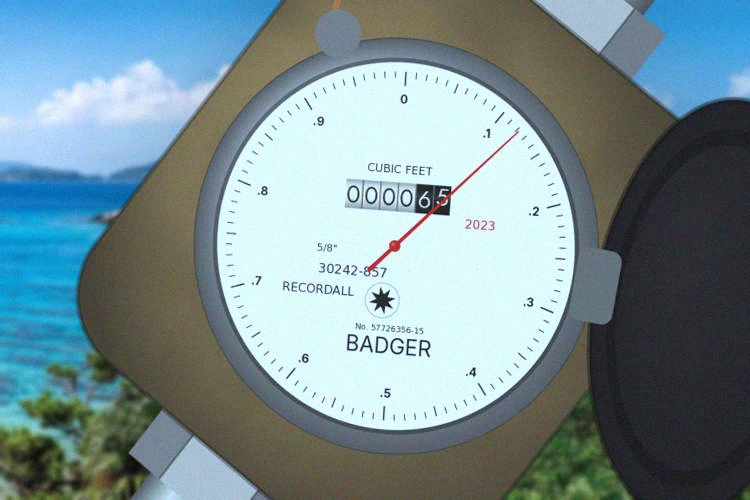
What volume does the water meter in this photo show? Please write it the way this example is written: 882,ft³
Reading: 65.12,ft³
